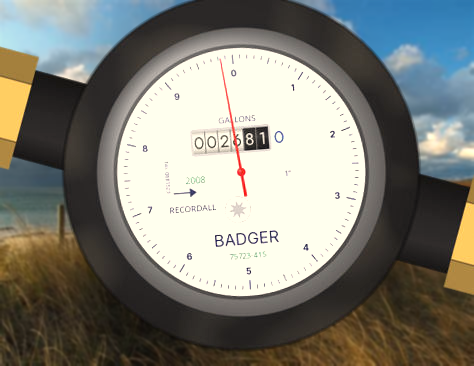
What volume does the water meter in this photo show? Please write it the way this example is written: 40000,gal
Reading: 26809.8,gal
